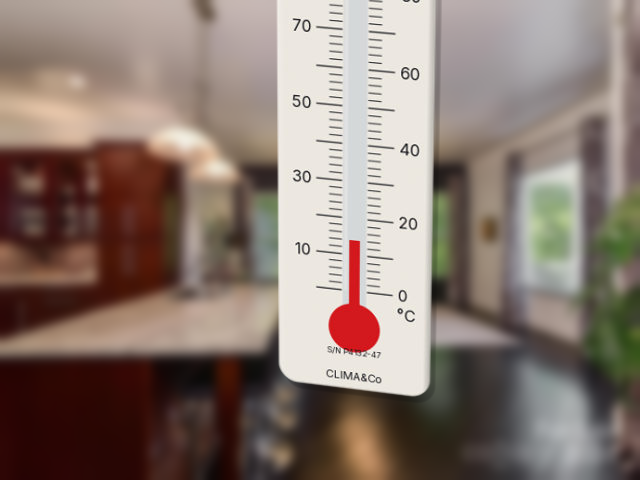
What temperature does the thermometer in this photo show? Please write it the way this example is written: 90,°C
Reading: 14,°C
